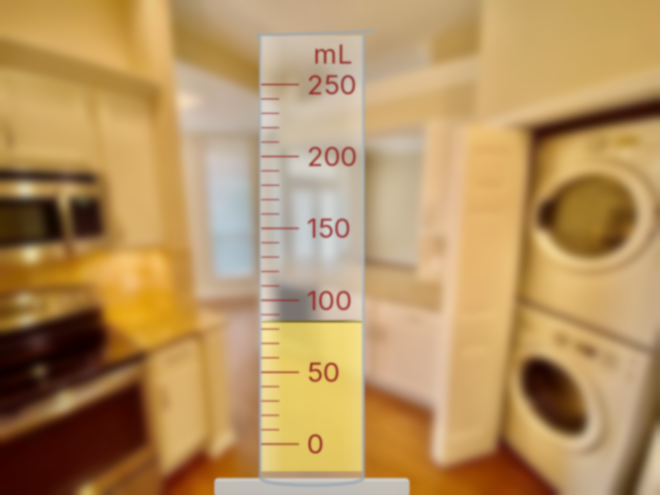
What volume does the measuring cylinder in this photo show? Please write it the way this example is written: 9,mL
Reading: 85,mL
